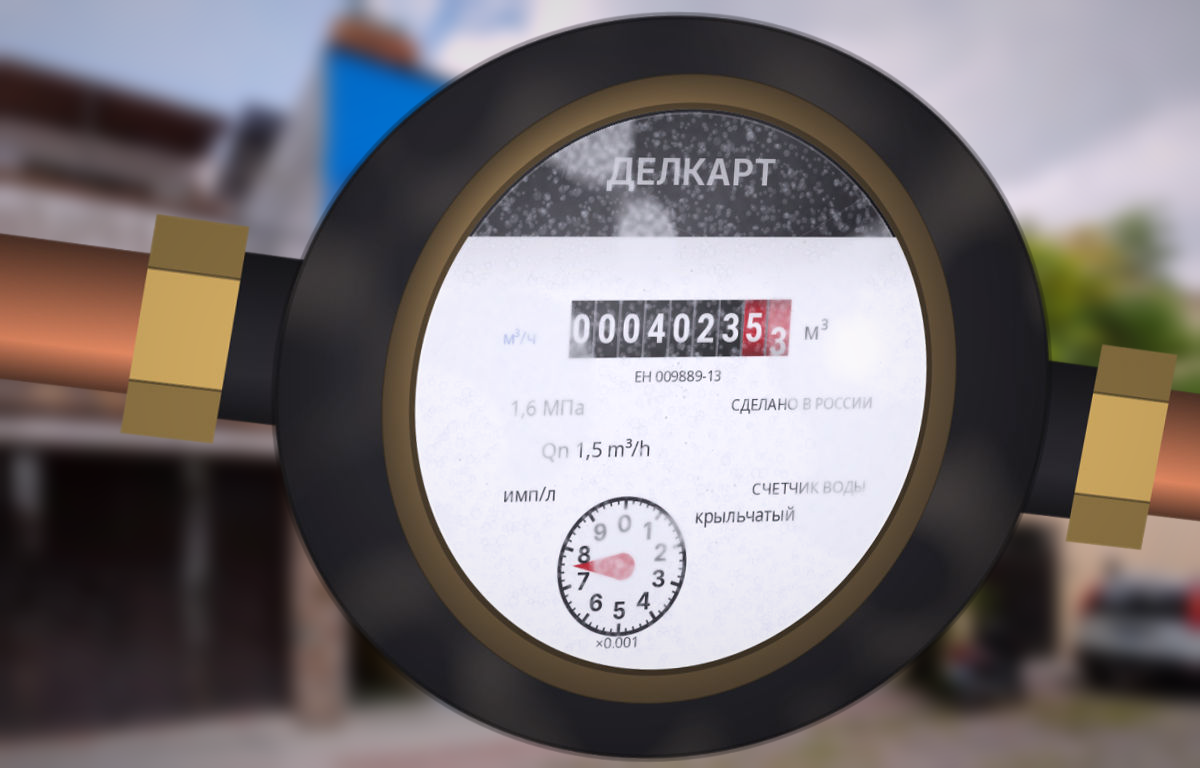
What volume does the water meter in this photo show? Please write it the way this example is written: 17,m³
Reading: 4023.527,m³
